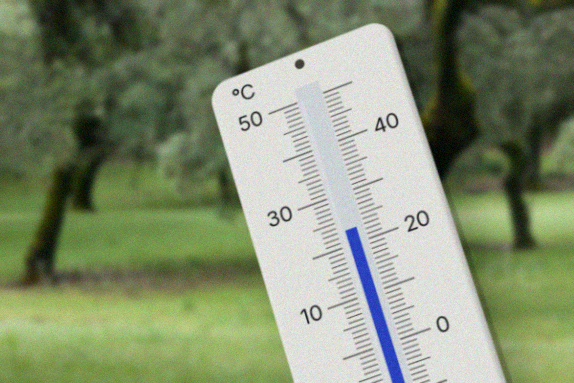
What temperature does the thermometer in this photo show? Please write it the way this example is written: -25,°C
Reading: 23,°C
